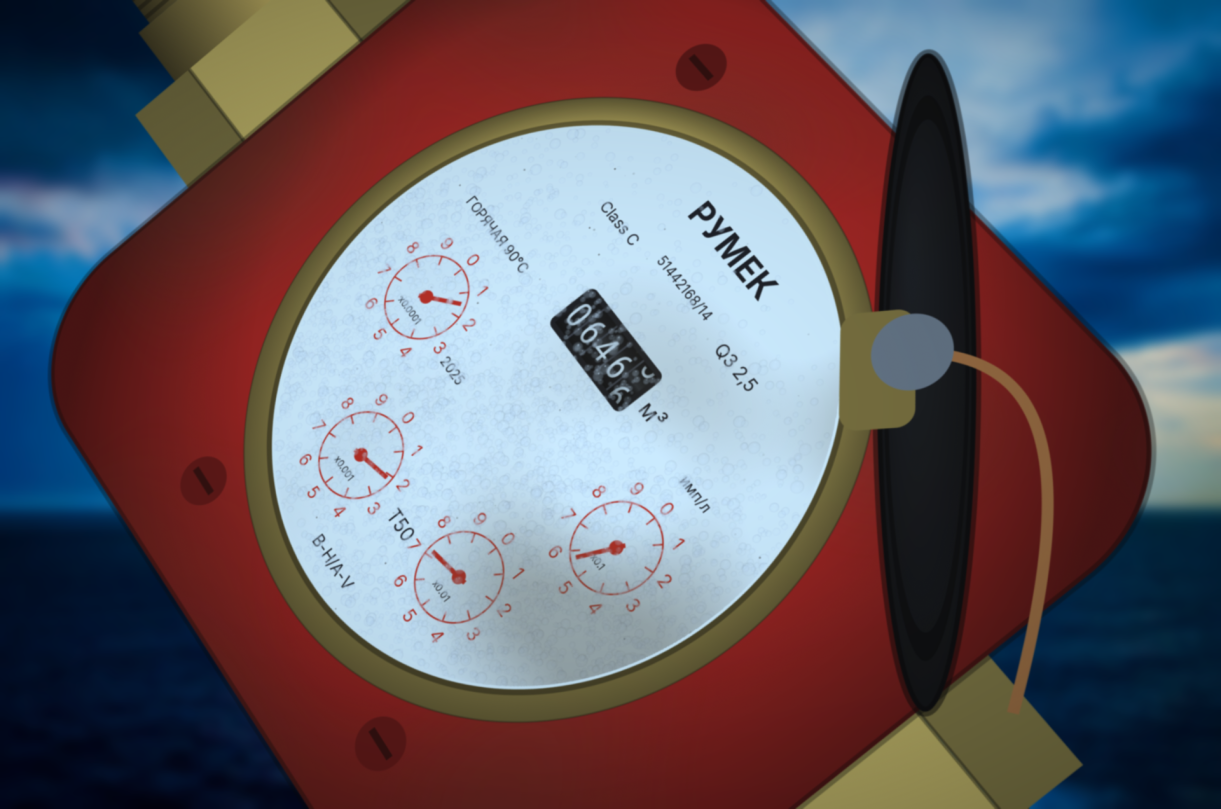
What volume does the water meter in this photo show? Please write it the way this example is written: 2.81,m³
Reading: 6465.5721,m³
